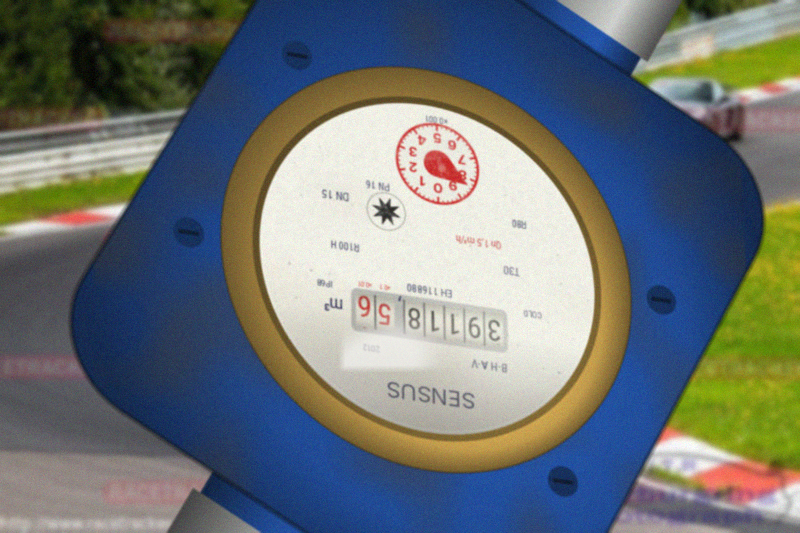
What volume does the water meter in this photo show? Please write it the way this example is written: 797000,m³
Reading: 39118.558,m³
